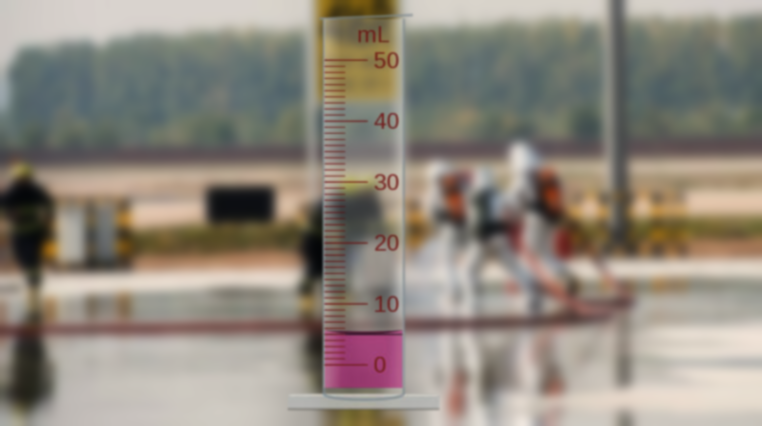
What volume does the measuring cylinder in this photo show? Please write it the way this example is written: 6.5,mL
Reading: 5,mL
